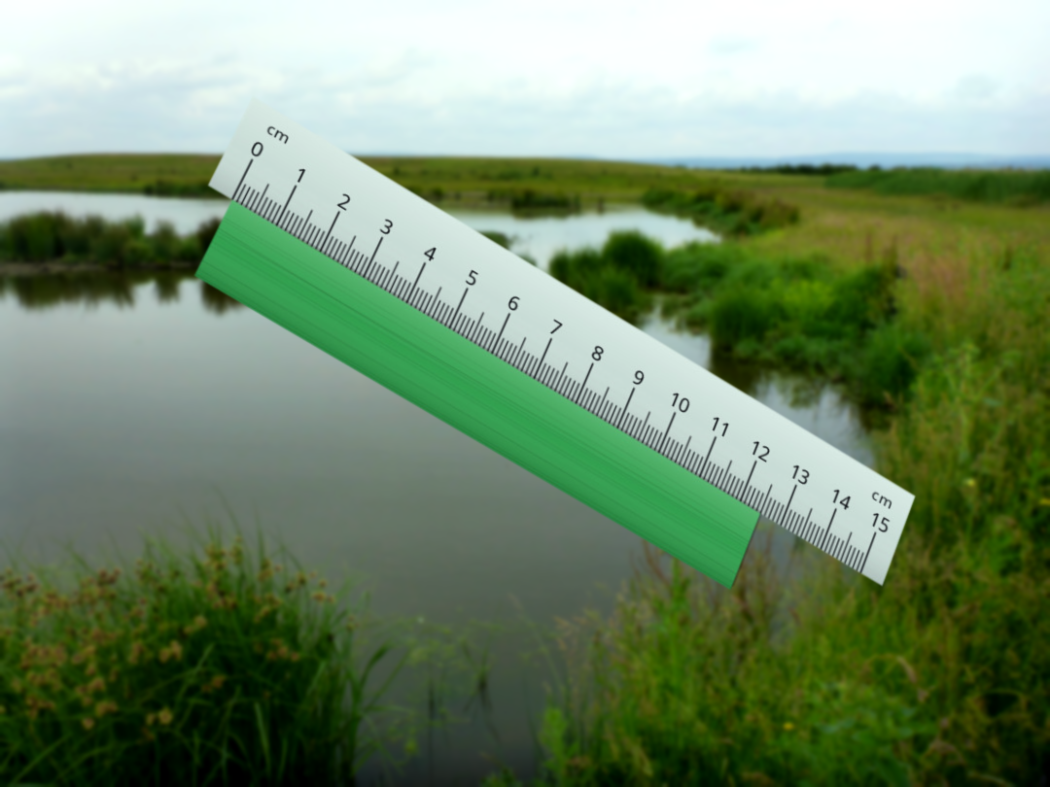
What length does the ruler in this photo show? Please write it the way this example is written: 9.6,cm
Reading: 12.5,cm
